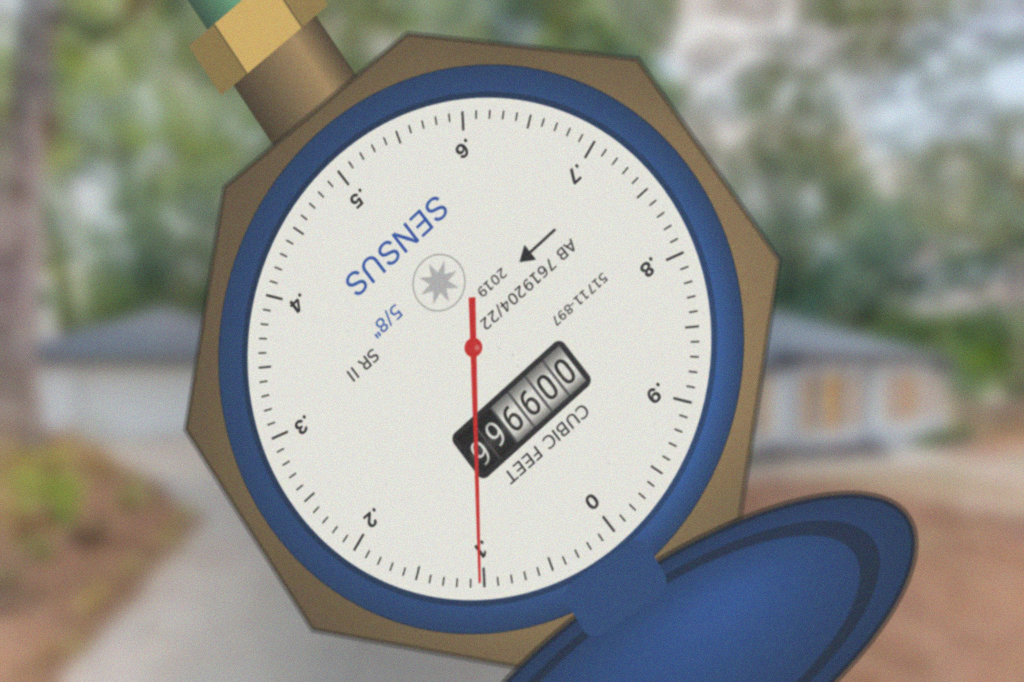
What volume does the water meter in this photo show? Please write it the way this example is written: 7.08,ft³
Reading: 9966.10,ft³
